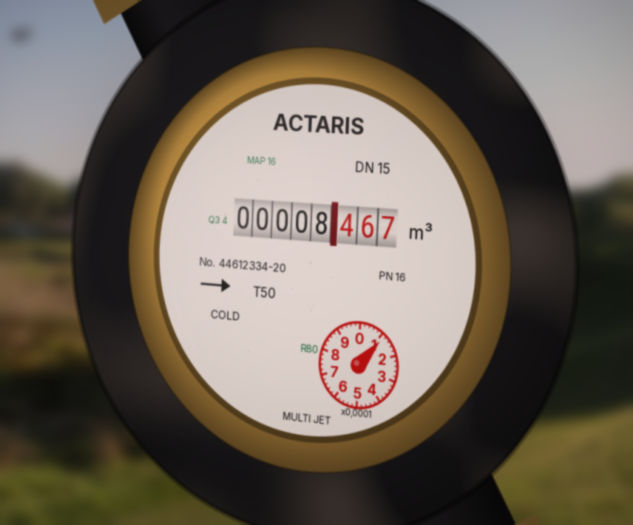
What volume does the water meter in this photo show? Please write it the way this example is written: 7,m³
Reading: 8.4671,m³
